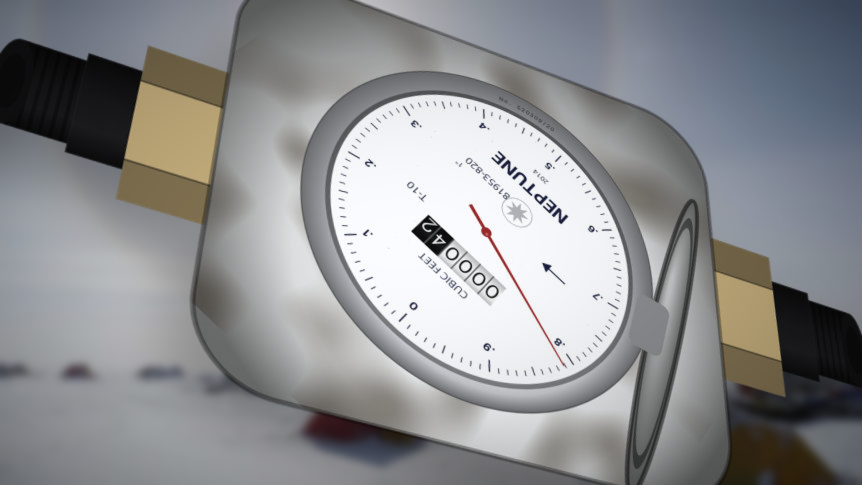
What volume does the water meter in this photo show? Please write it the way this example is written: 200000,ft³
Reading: 41.81,ft³
